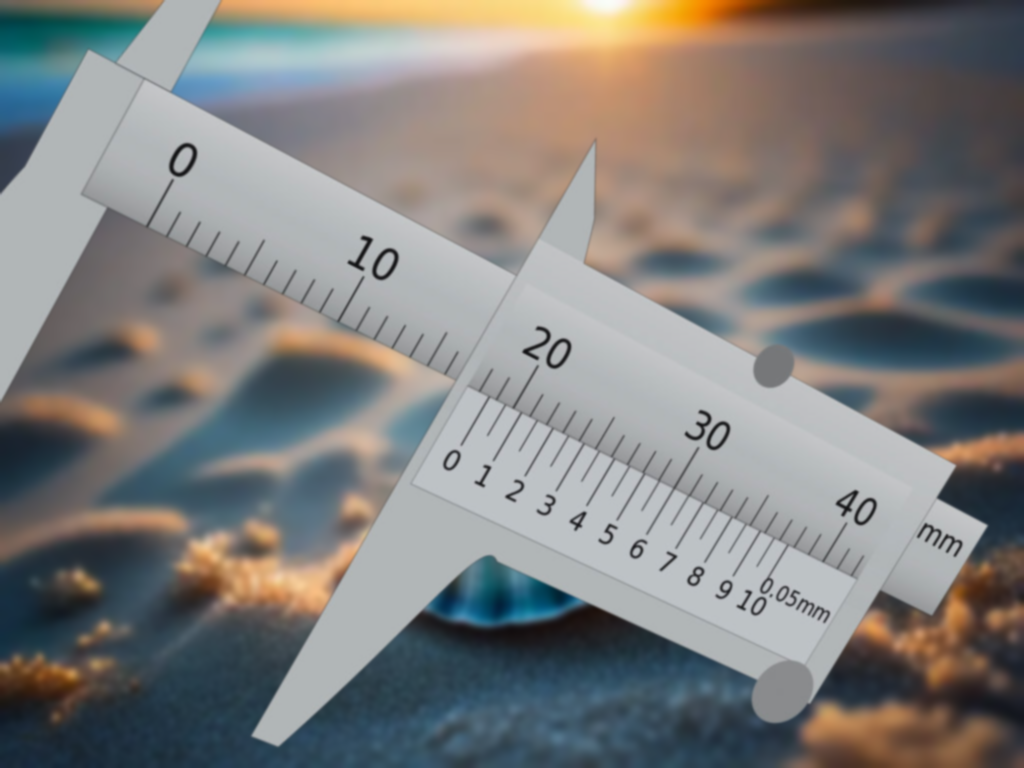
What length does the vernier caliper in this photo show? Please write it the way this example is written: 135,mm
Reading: 18.6,mm
